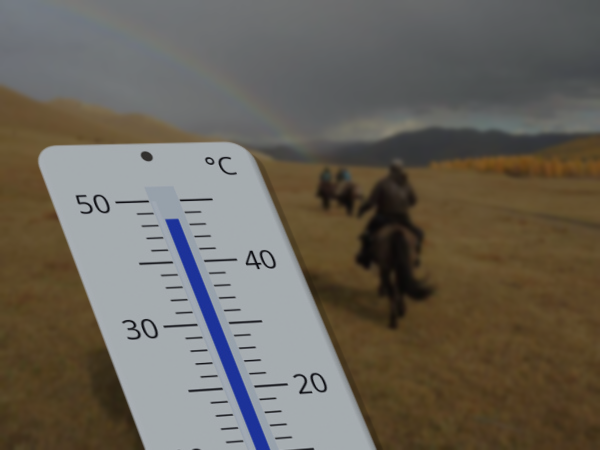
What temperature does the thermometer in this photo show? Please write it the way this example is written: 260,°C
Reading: 47,°C
